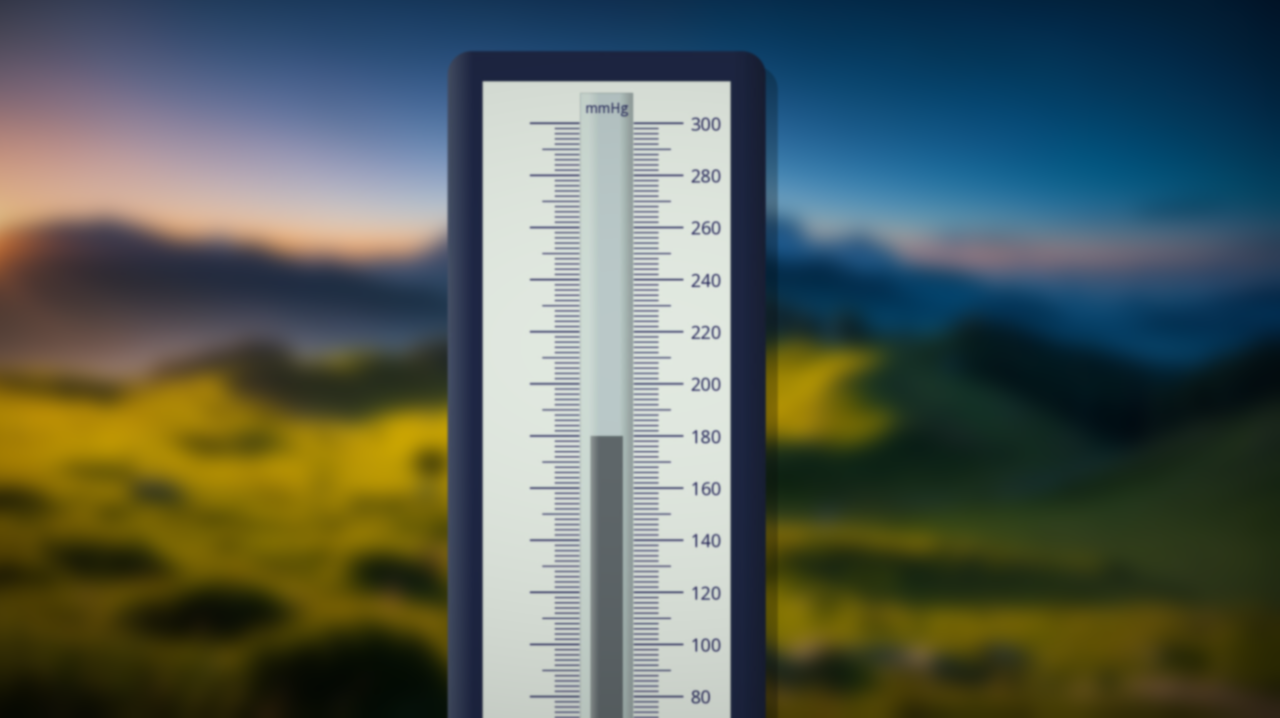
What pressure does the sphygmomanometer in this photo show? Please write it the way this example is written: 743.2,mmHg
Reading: 180,mmHg
